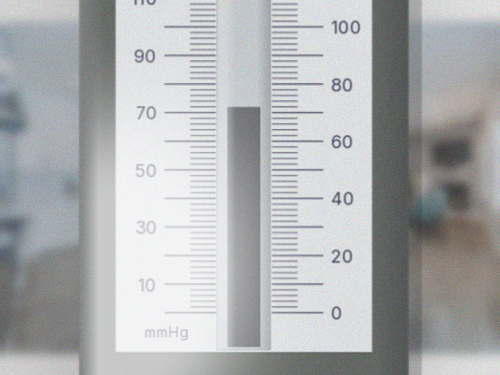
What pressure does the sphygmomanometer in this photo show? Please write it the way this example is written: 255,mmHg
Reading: 72,mmHg
